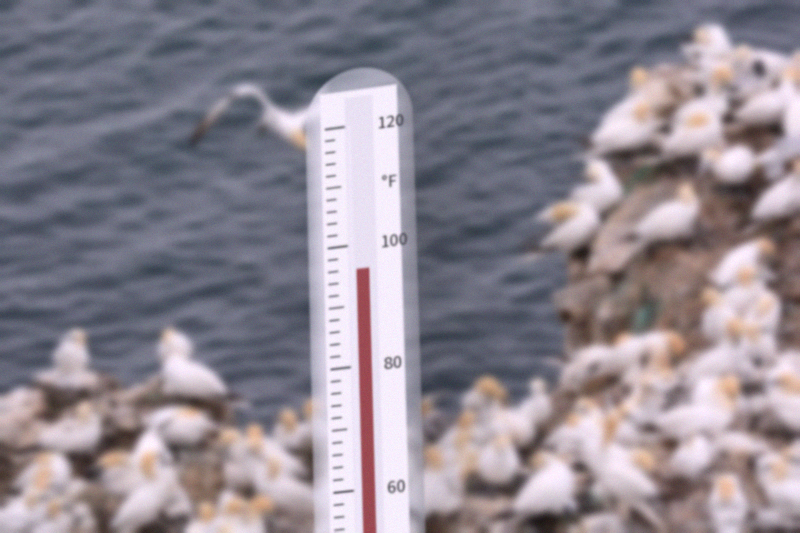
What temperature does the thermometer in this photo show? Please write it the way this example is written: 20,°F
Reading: 96,°F
